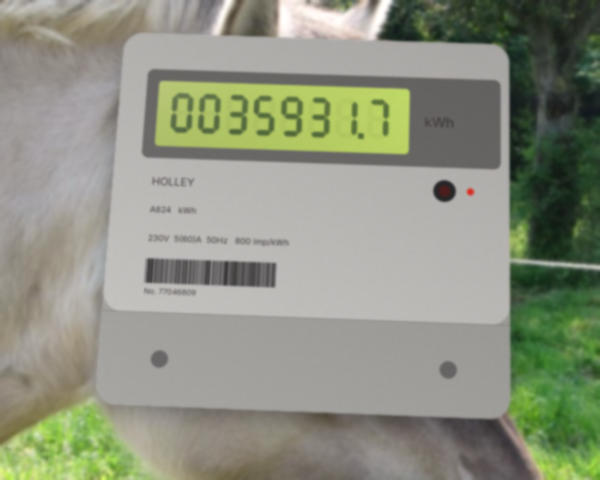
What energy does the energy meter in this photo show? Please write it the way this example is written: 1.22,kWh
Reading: 35931.7,kWh
